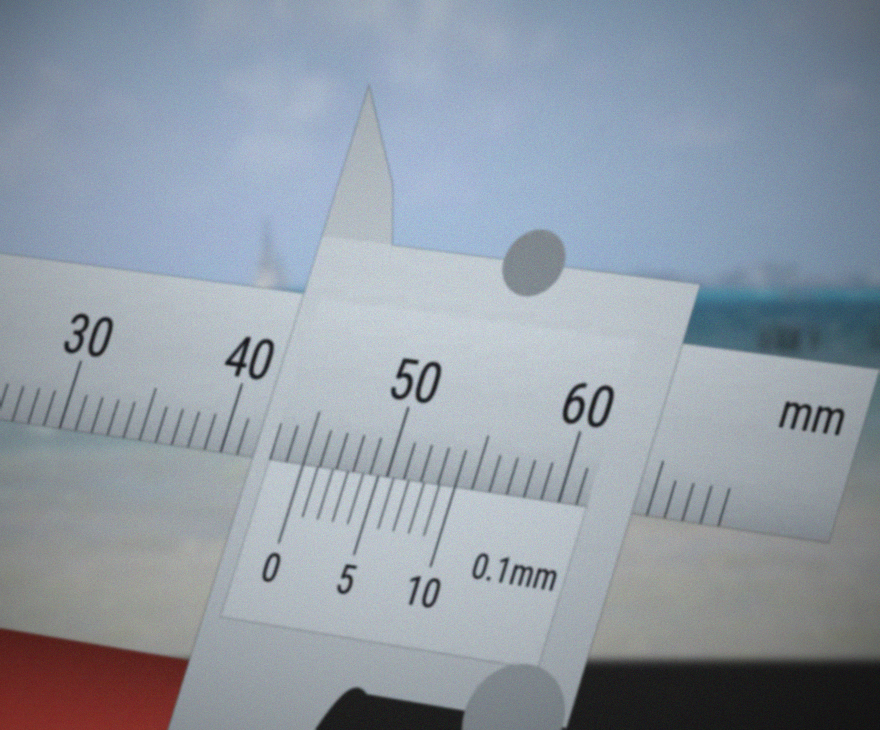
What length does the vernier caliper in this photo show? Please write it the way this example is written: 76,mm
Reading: 45.0,mm
